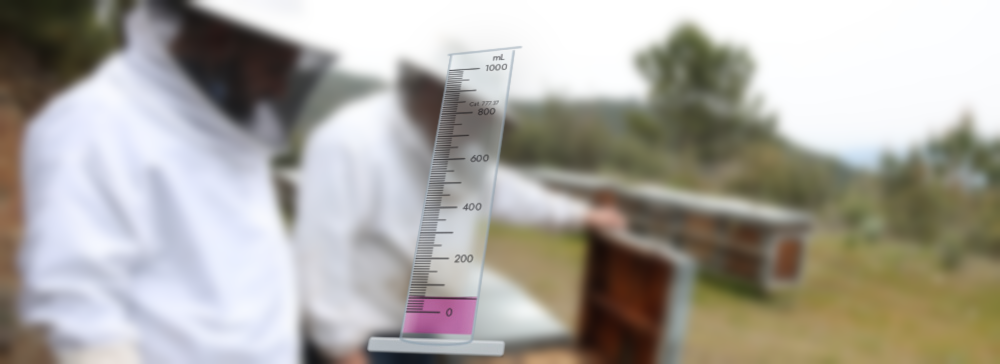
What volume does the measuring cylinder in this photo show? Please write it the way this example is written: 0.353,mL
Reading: 50,mL
